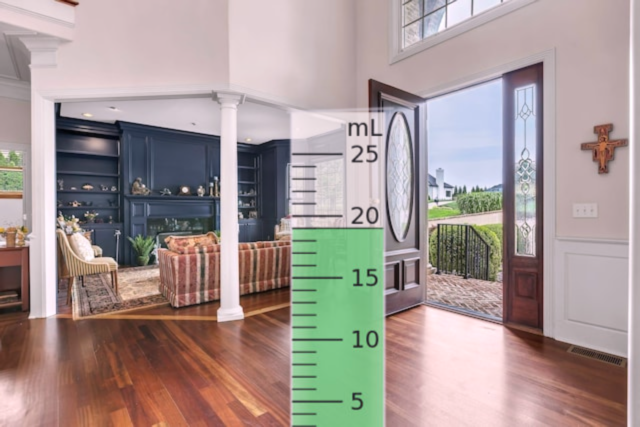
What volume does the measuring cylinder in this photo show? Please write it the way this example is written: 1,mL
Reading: 19,mL
